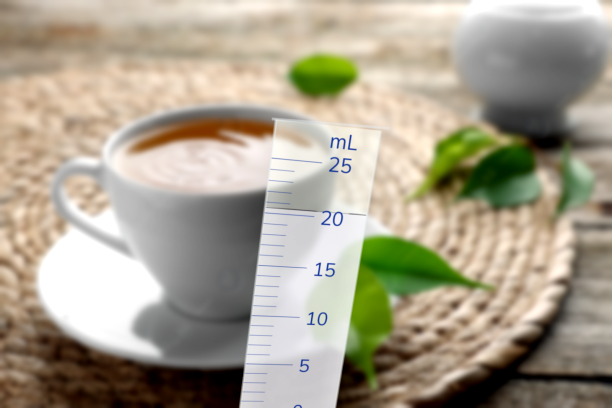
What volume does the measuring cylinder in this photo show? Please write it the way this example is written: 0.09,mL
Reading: 20.5,mL
